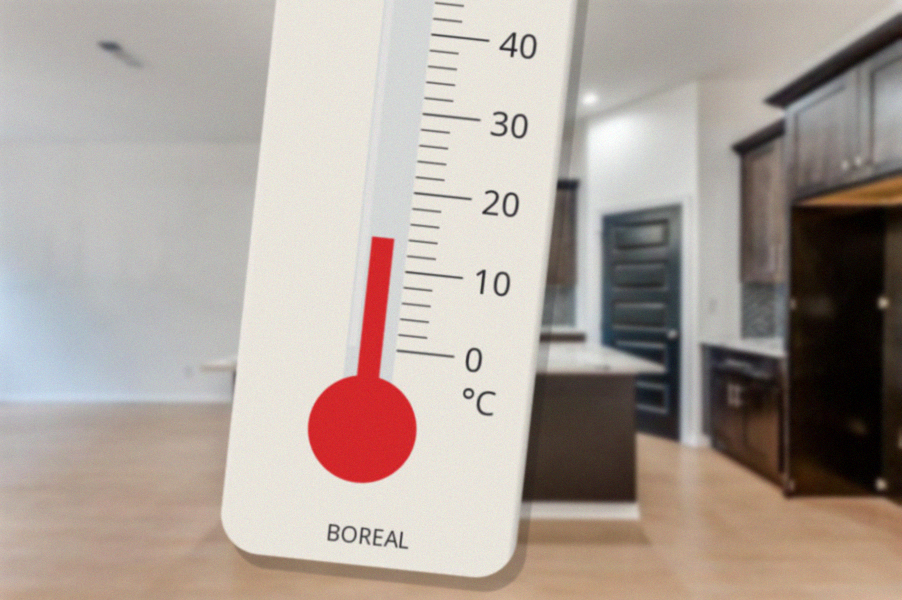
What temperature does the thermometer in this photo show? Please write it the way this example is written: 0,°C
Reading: 14,°C
